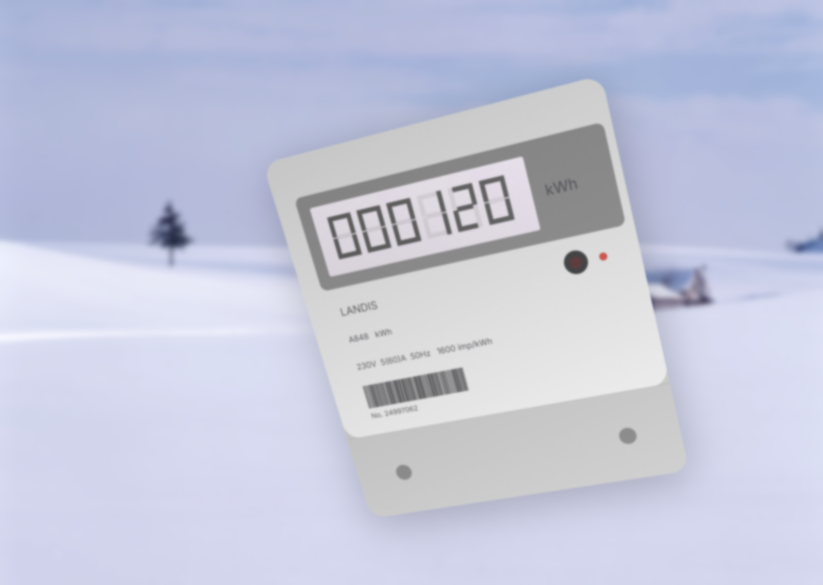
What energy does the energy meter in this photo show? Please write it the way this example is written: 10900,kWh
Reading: 120,kWh
